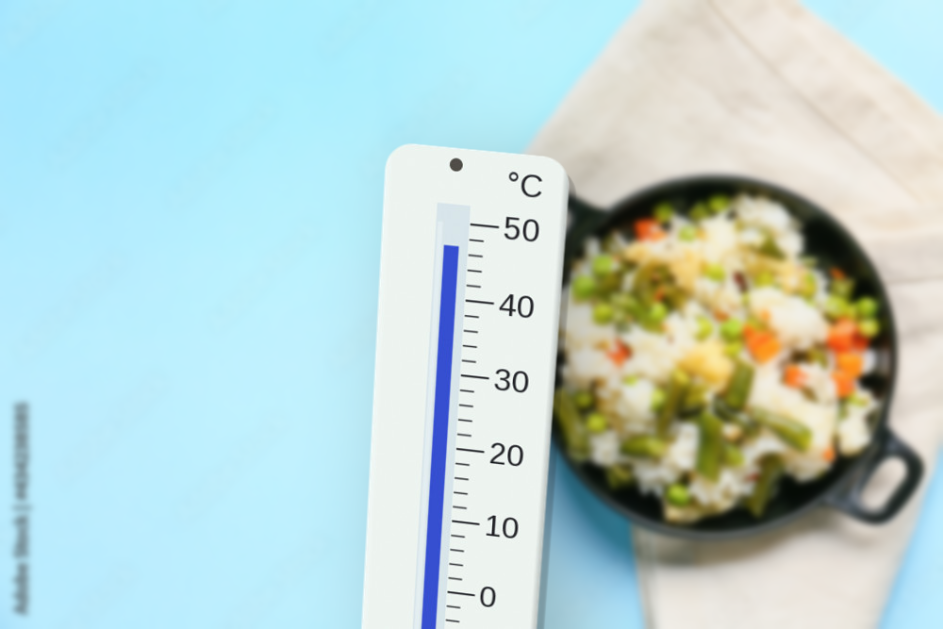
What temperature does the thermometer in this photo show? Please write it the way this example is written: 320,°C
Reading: 47,°C
